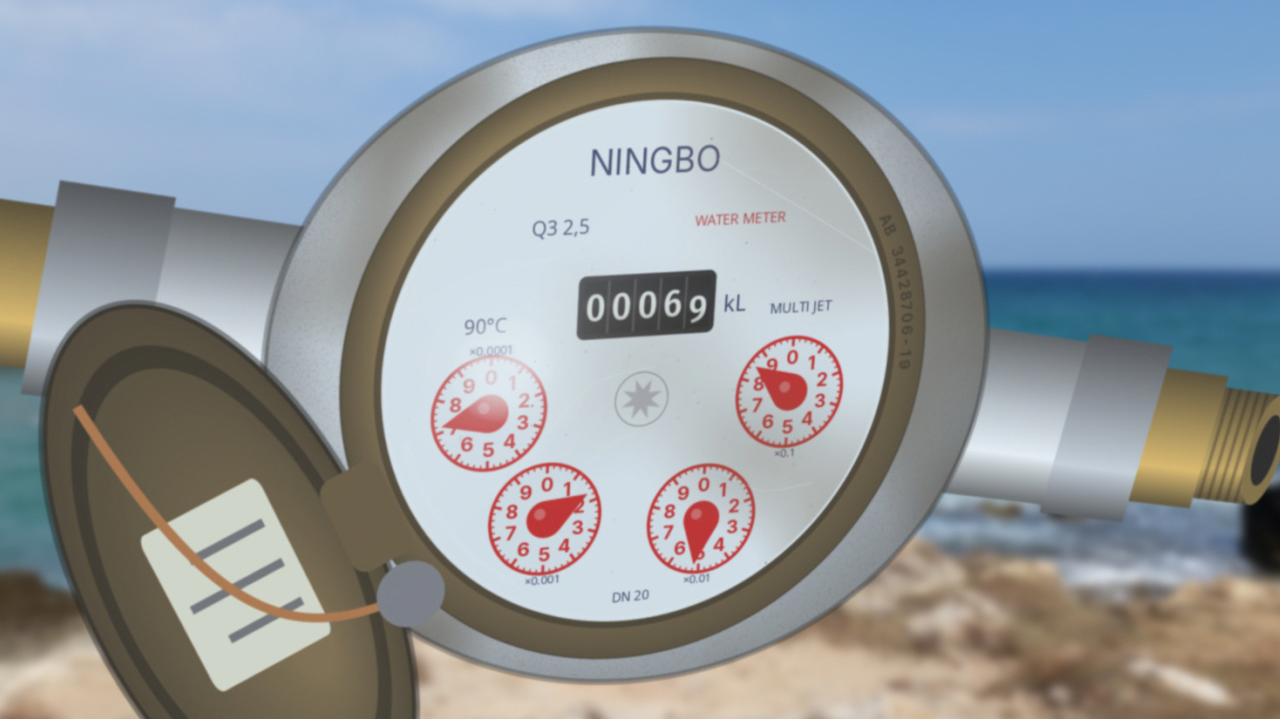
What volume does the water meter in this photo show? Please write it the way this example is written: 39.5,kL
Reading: 68.8517,kL
